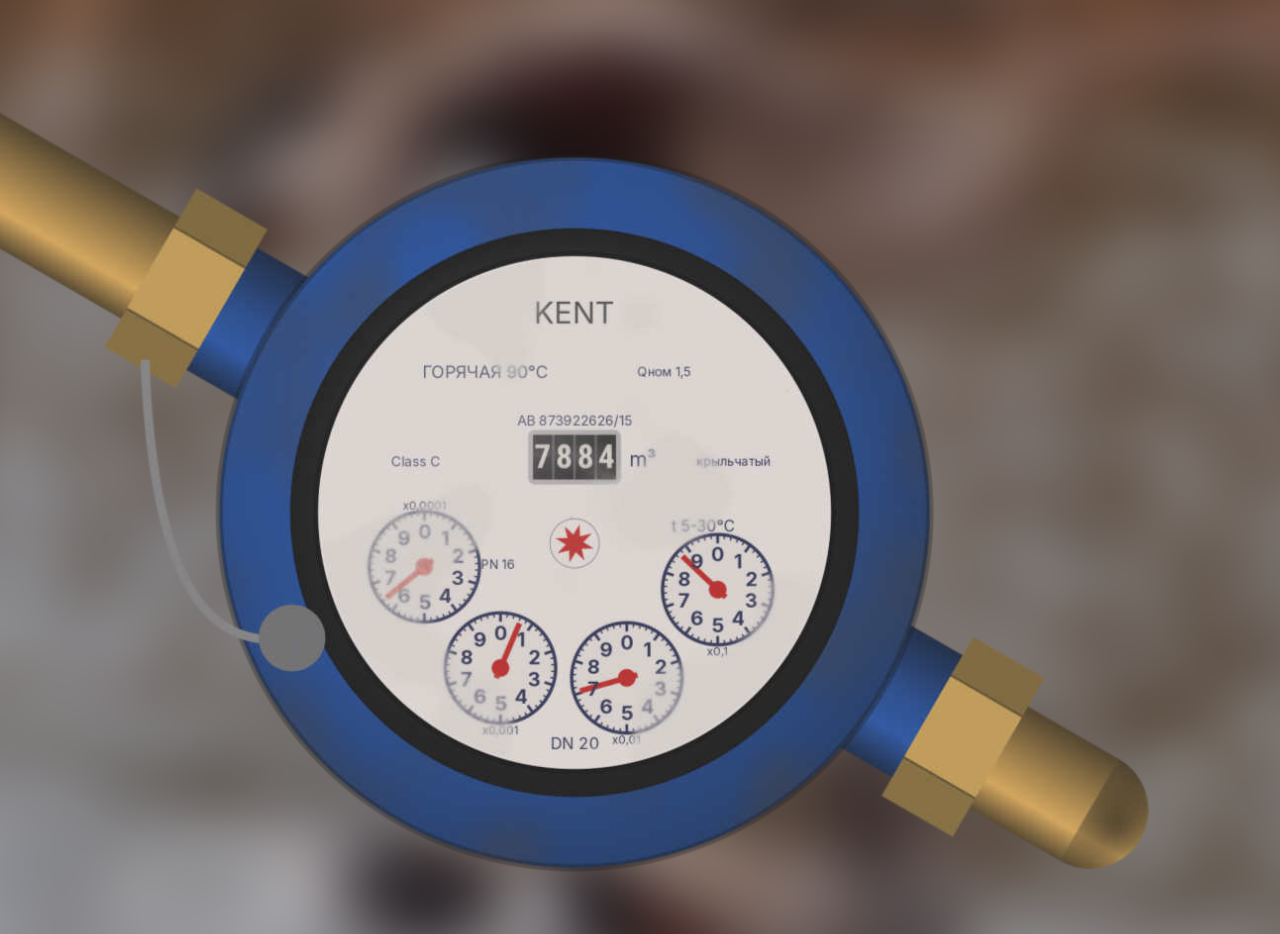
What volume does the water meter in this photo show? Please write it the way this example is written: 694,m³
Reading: 7884.8706,m³
